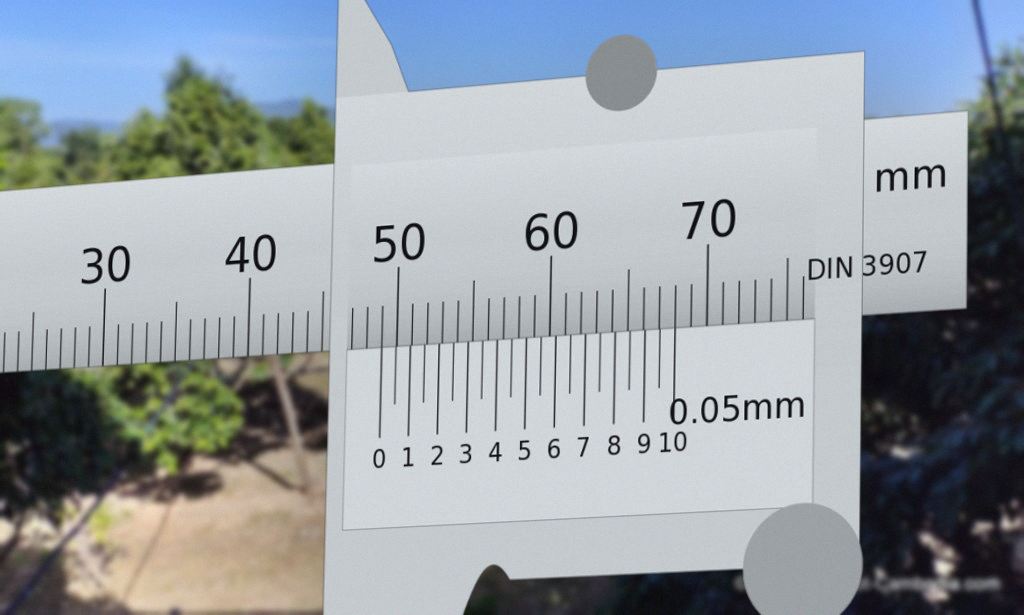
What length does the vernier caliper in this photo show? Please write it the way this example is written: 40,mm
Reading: 49.0,mm
